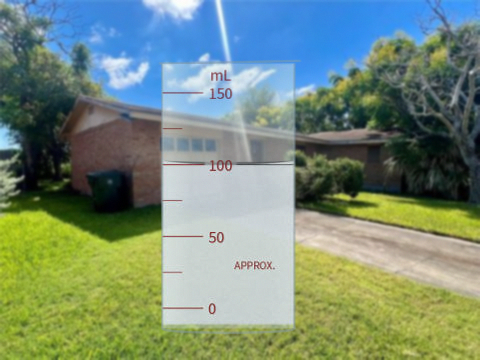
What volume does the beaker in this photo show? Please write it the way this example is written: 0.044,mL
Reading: 100,mL
